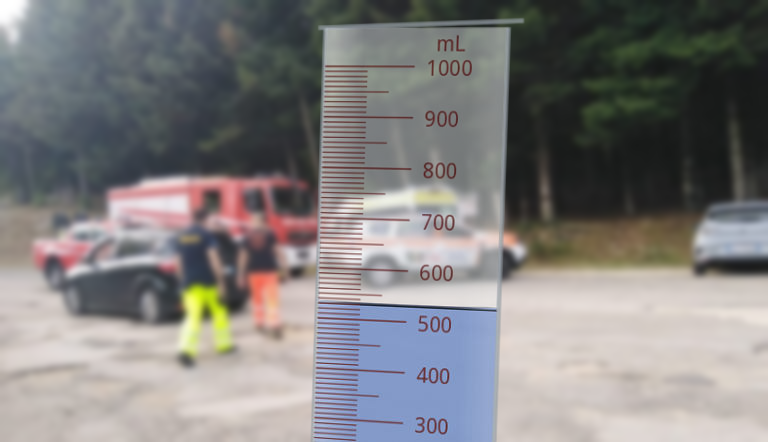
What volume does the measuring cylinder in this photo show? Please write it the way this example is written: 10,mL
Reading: 530,mL
